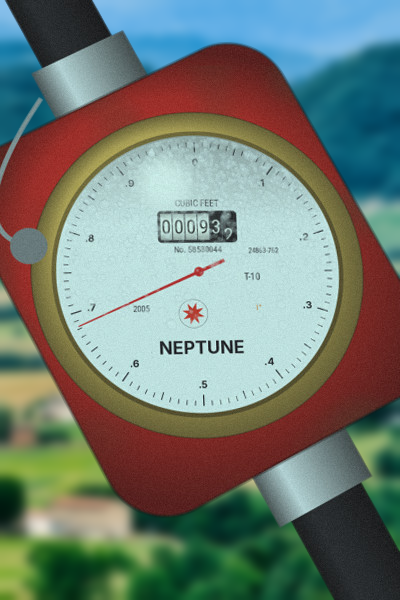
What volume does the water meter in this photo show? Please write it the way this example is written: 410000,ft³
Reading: 931.68,ft³
